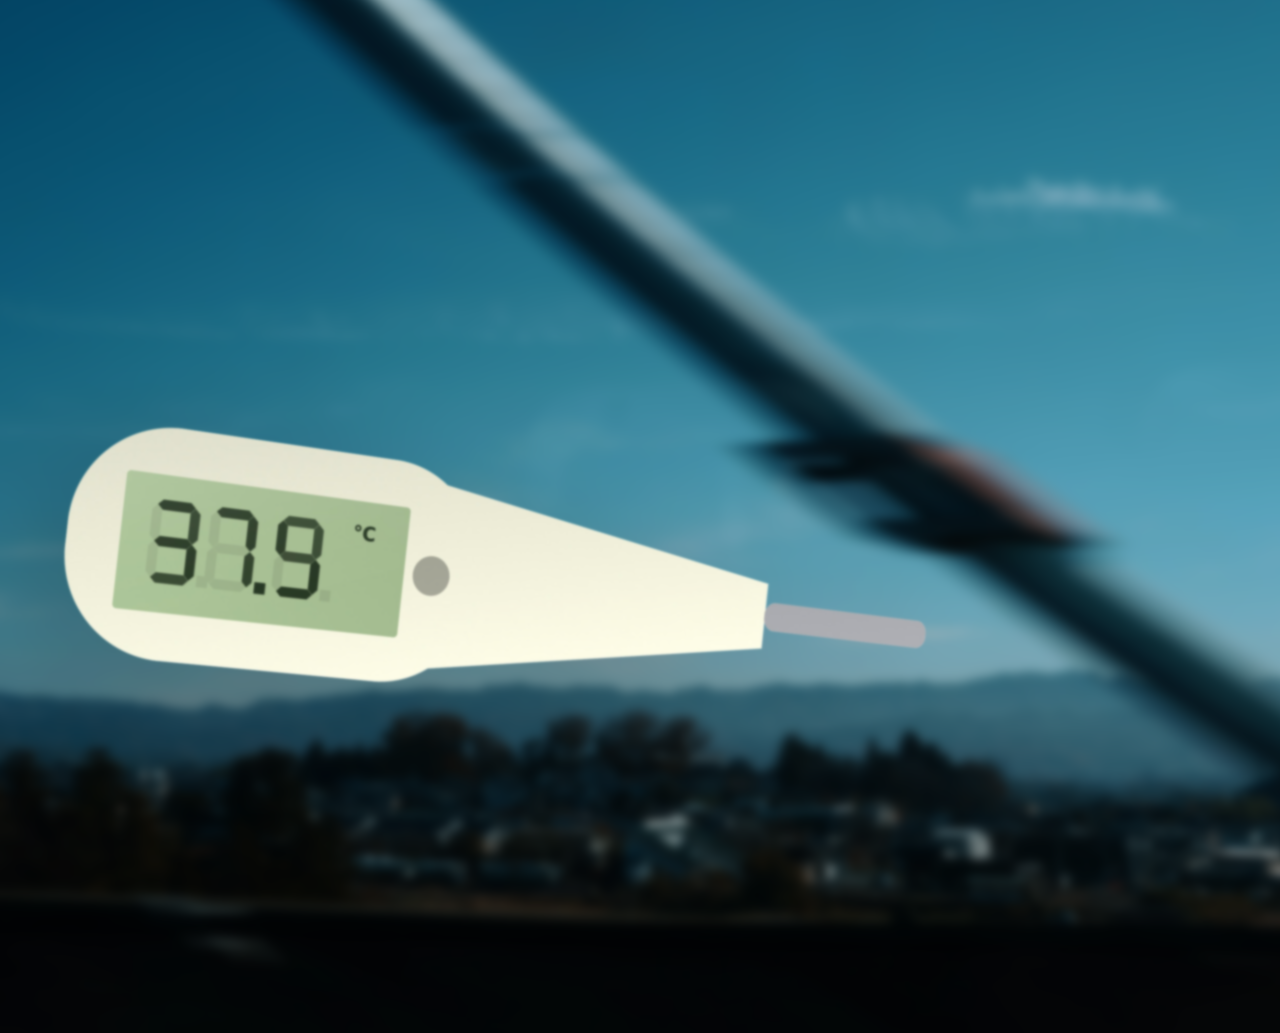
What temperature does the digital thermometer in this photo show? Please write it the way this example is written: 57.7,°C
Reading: 37.9,°C
